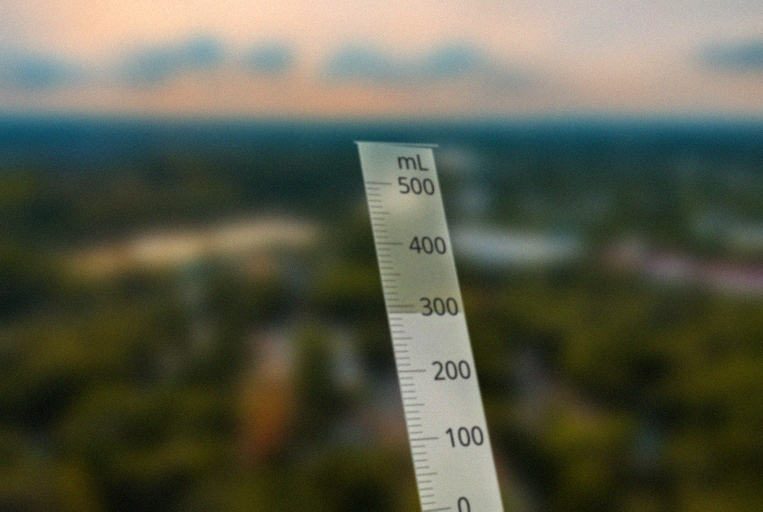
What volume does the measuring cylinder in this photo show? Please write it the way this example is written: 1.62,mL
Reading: 290,mL
